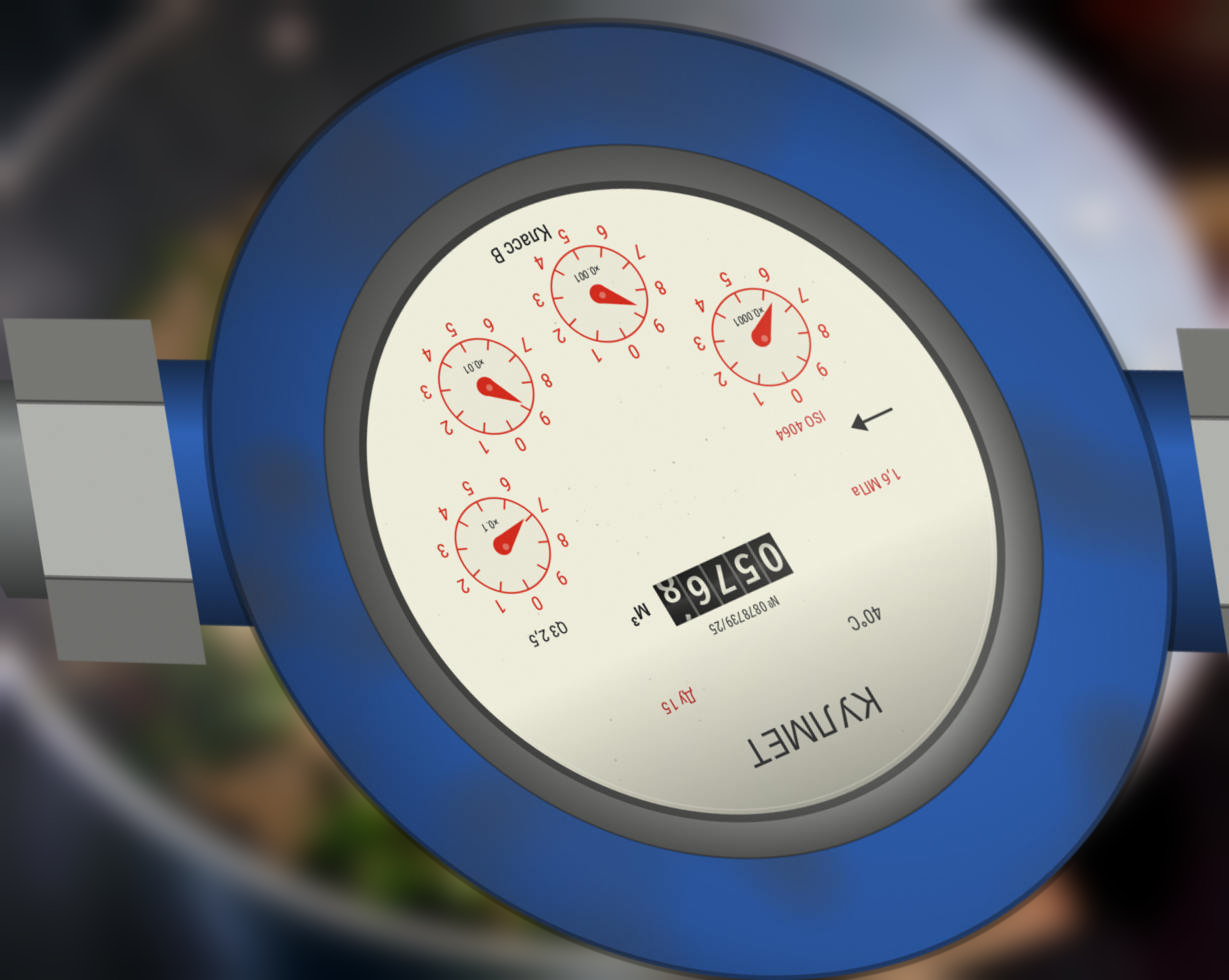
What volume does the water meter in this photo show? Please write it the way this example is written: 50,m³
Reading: 5767.6886,m³
